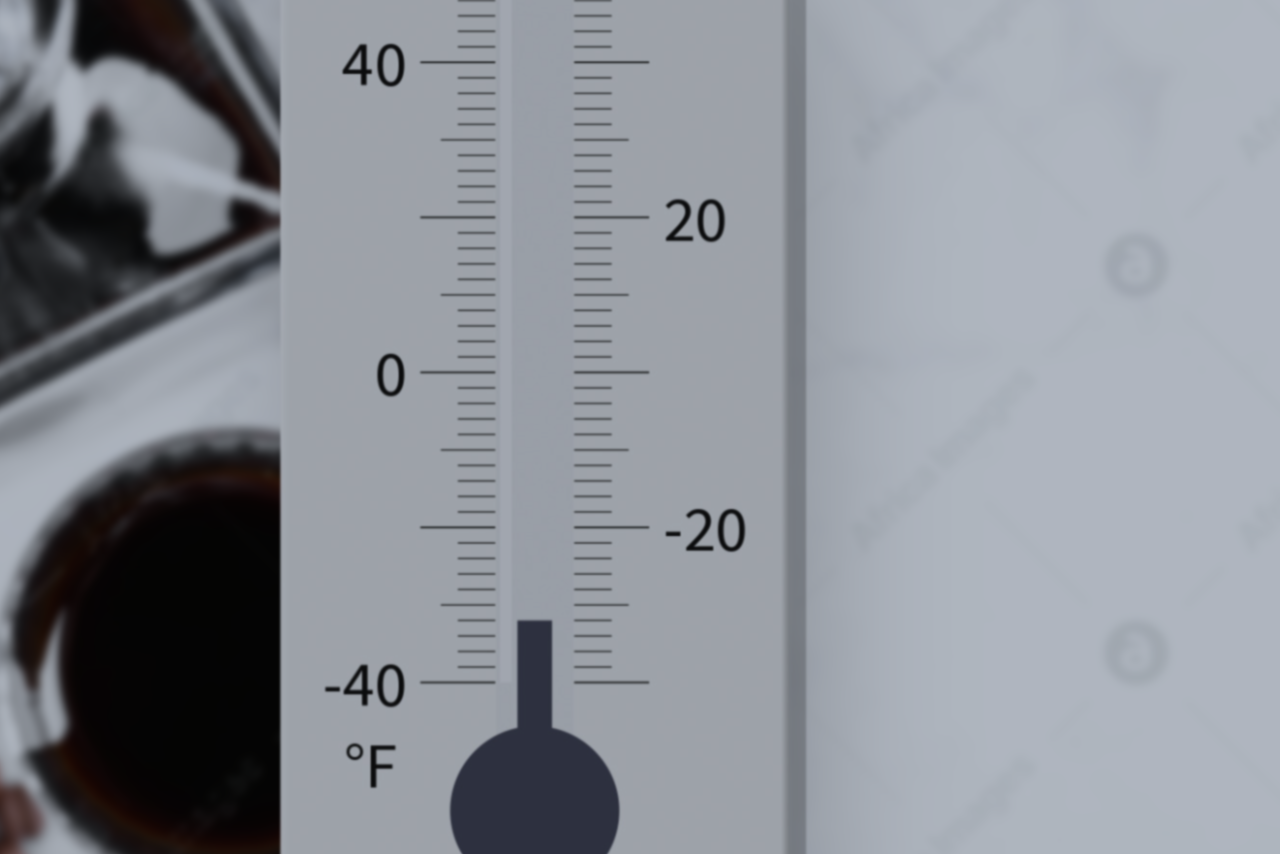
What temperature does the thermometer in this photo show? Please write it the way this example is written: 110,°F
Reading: -32,°F
